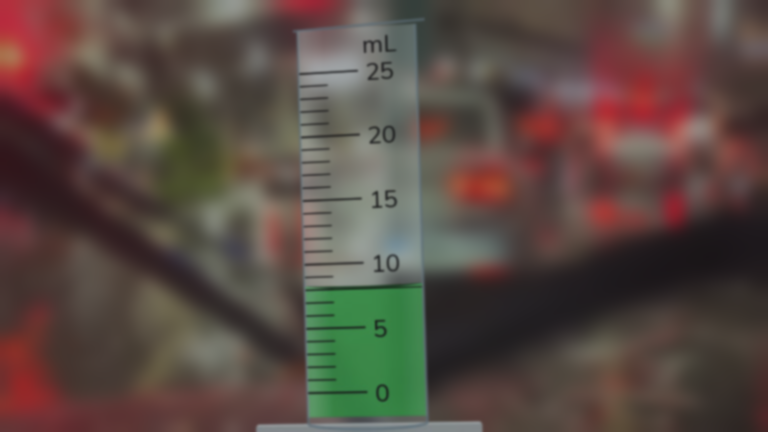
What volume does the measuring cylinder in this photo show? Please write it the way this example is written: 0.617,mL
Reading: 8,mL
